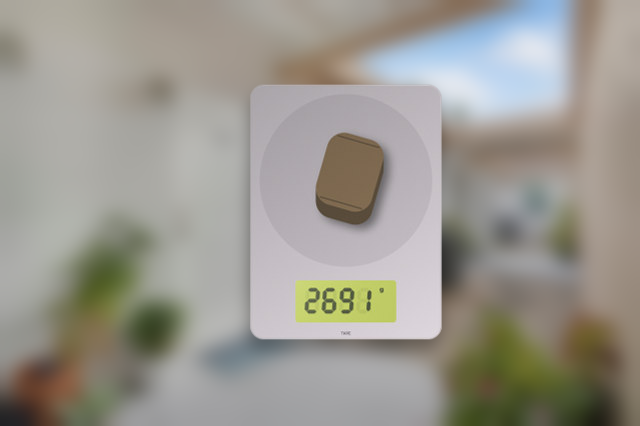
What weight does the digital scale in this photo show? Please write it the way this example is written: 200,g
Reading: 2691,g
